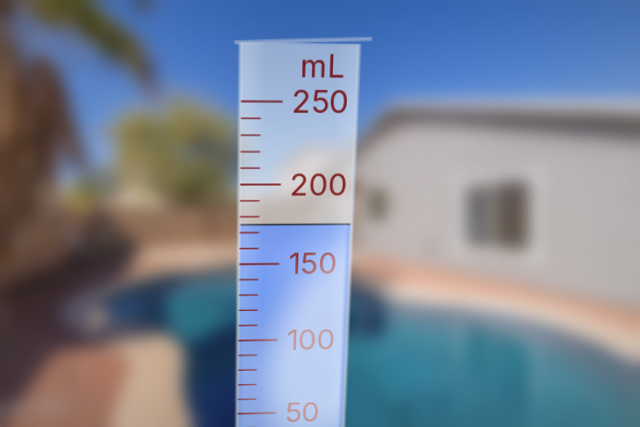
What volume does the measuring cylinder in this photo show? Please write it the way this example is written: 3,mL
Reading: 175,mL
